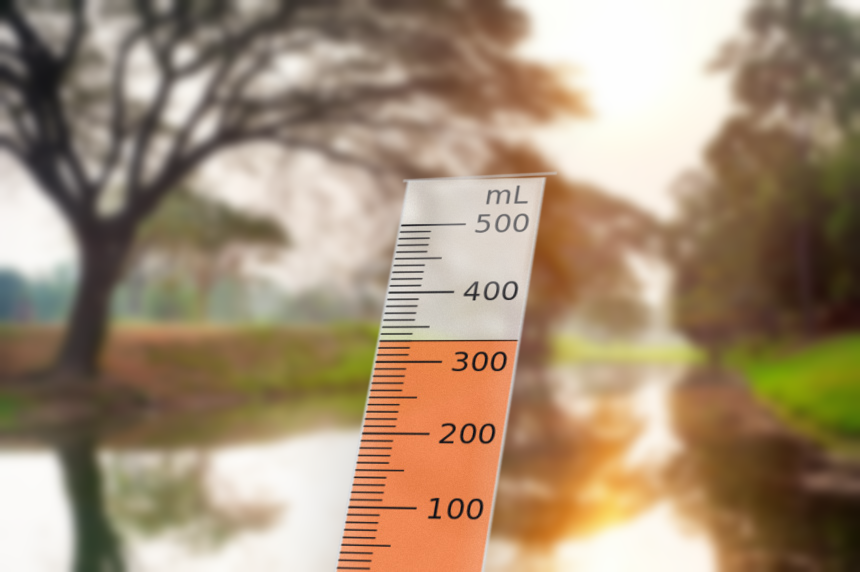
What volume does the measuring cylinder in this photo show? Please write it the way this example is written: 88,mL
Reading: 330,mL
